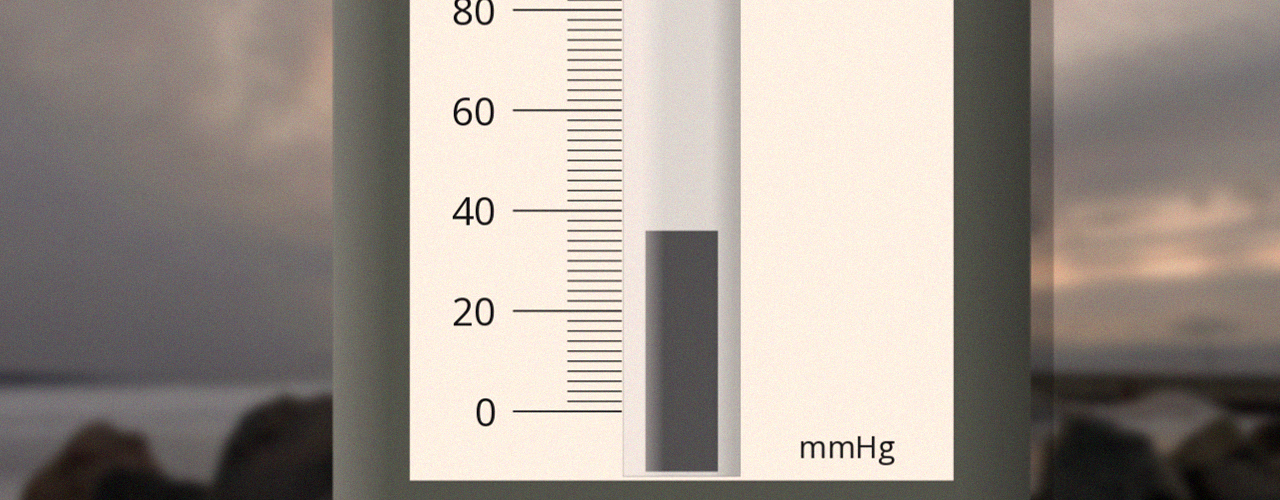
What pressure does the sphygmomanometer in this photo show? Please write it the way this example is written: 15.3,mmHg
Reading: 36,mmHg
